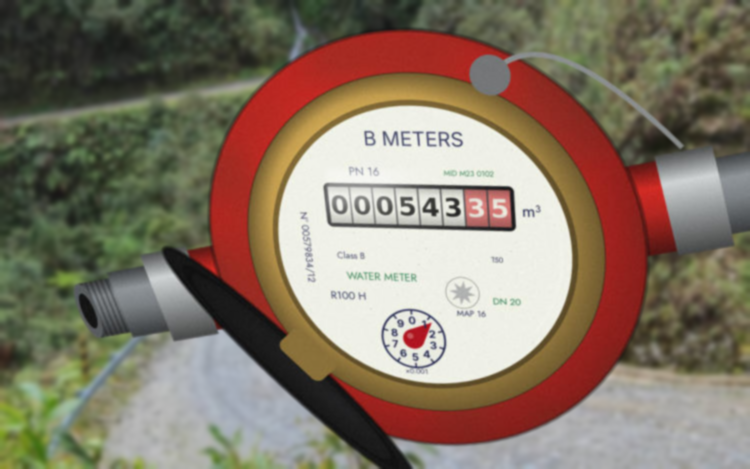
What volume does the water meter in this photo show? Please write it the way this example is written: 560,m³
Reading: 543.351,m³
